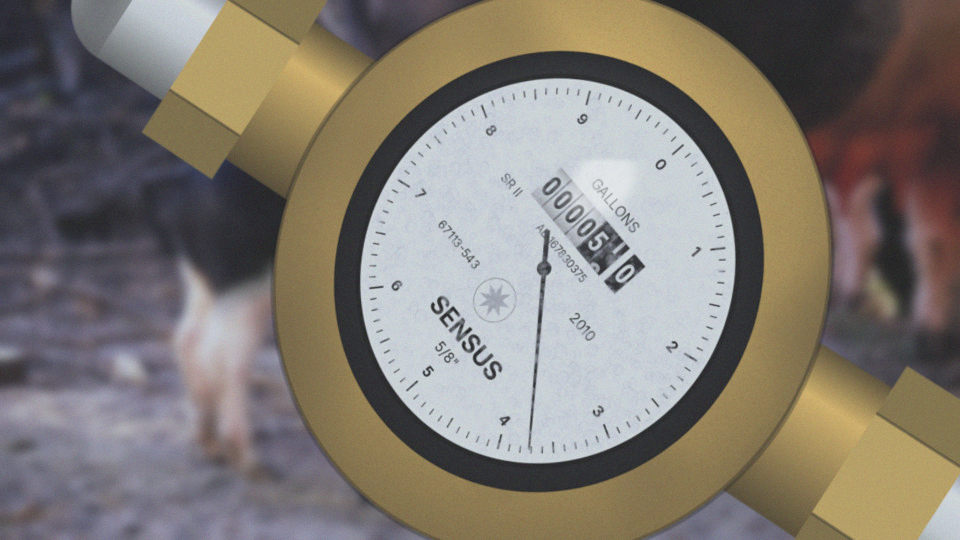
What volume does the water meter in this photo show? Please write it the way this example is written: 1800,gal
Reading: 513.7,gal
